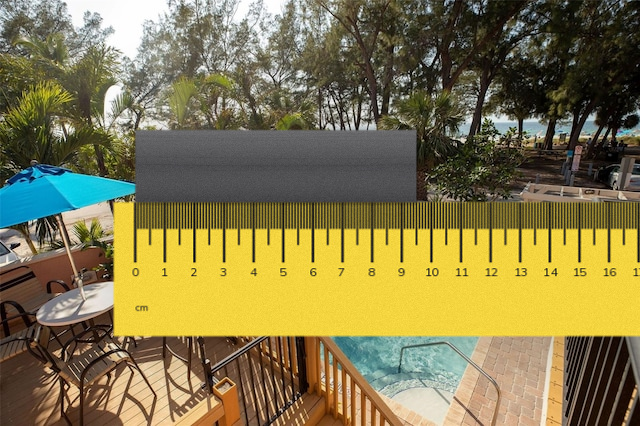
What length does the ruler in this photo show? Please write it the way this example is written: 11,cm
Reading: 9.5,cm
